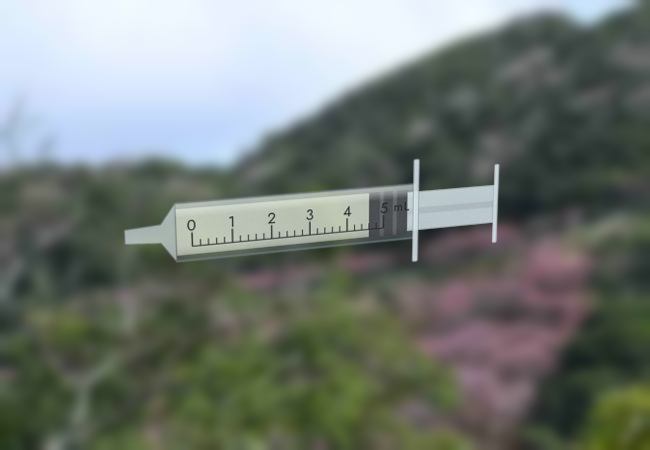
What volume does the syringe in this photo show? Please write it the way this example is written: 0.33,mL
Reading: 4.6,mL
